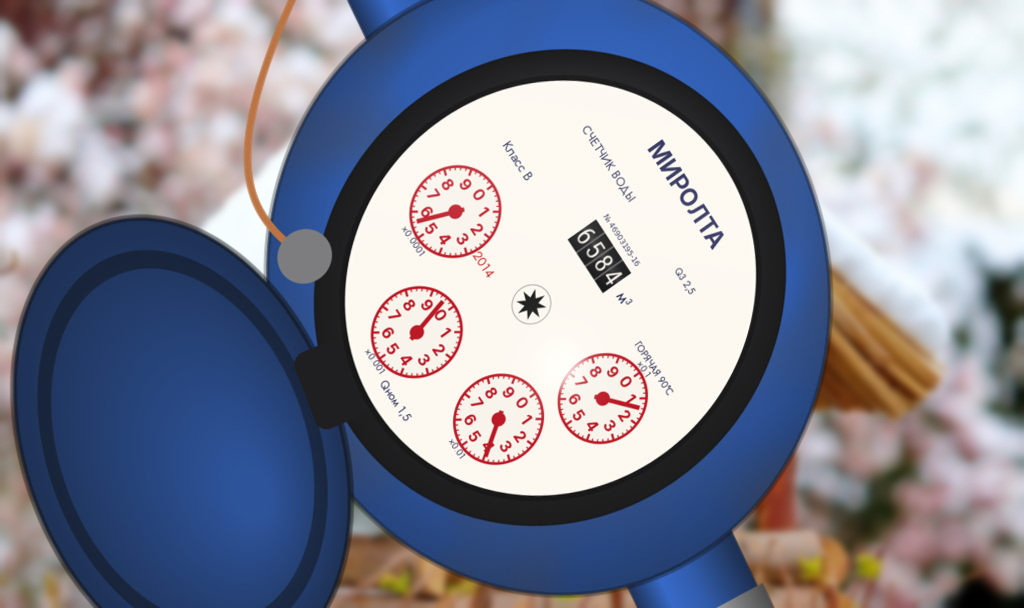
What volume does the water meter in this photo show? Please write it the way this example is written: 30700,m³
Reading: 6584.1395,m³
